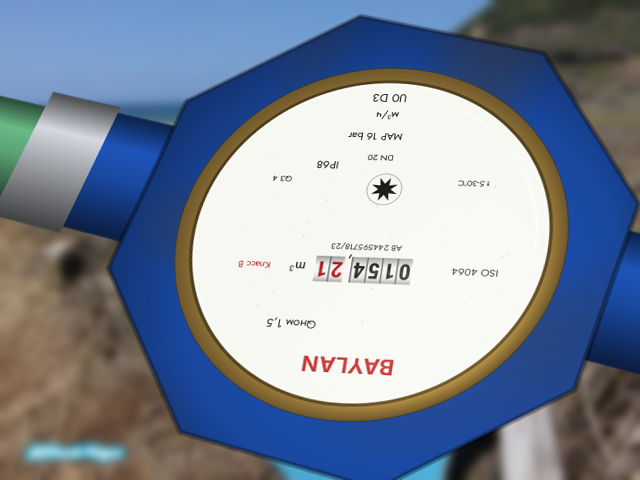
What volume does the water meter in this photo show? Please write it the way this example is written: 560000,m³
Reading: 154.21,m³
